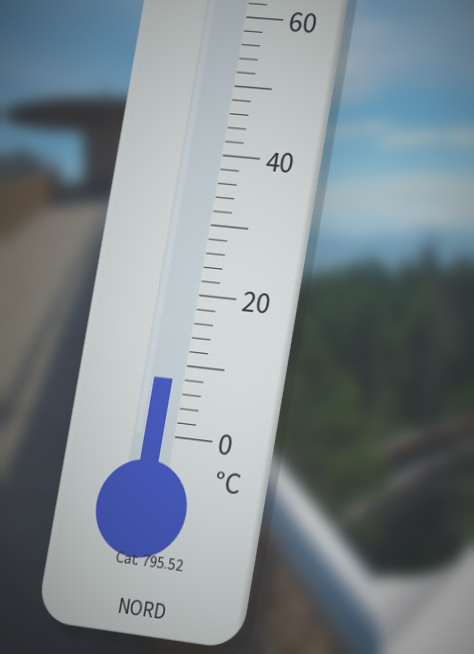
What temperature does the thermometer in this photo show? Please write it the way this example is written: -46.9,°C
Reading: 8,°C
